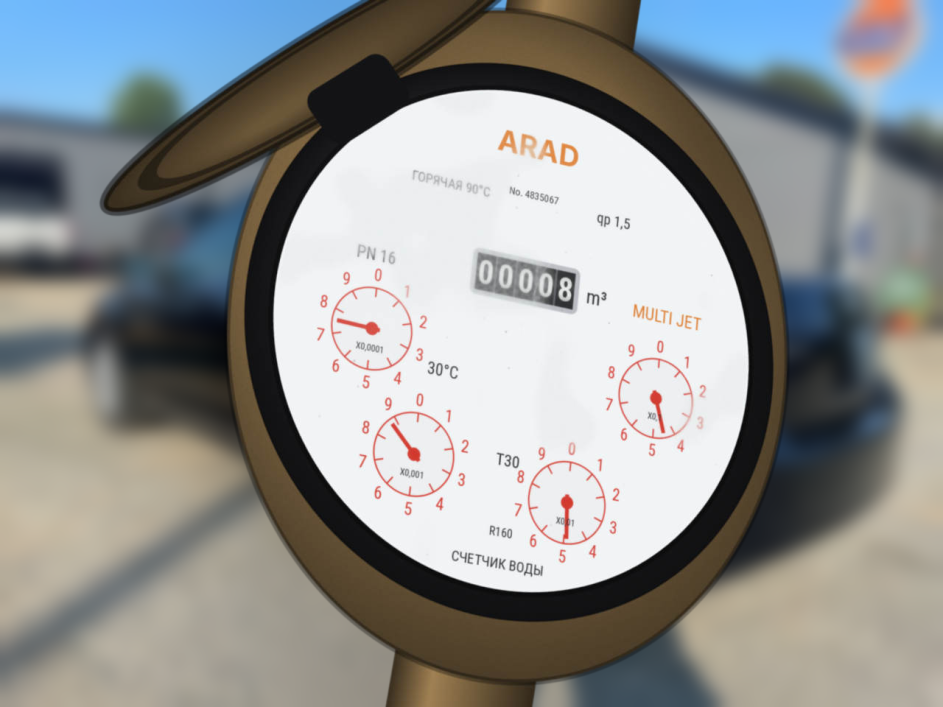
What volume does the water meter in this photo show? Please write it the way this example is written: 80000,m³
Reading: 8.4487,m³
